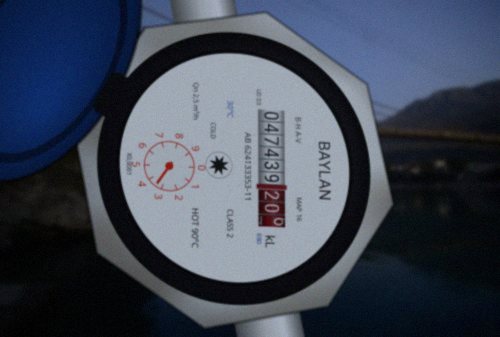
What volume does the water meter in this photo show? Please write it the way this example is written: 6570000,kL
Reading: 47439.2063,kL
